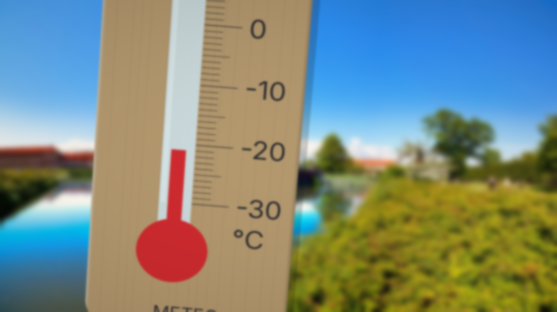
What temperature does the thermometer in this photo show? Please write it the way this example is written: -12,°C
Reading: -21,°C
